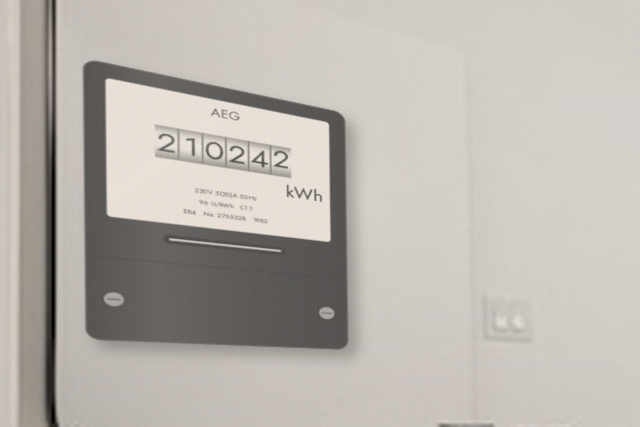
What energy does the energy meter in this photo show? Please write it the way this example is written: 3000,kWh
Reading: 210242,kWh
